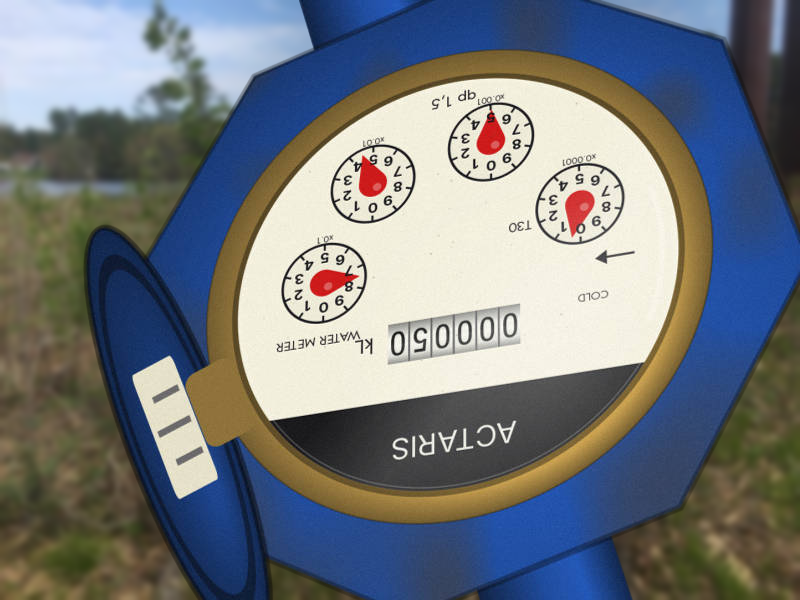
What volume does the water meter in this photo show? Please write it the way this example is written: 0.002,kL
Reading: 50.7450,kL
